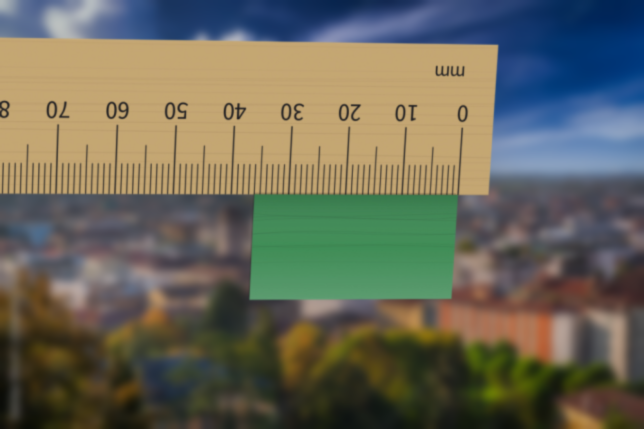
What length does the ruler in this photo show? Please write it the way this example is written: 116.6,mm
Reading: 36,mm
